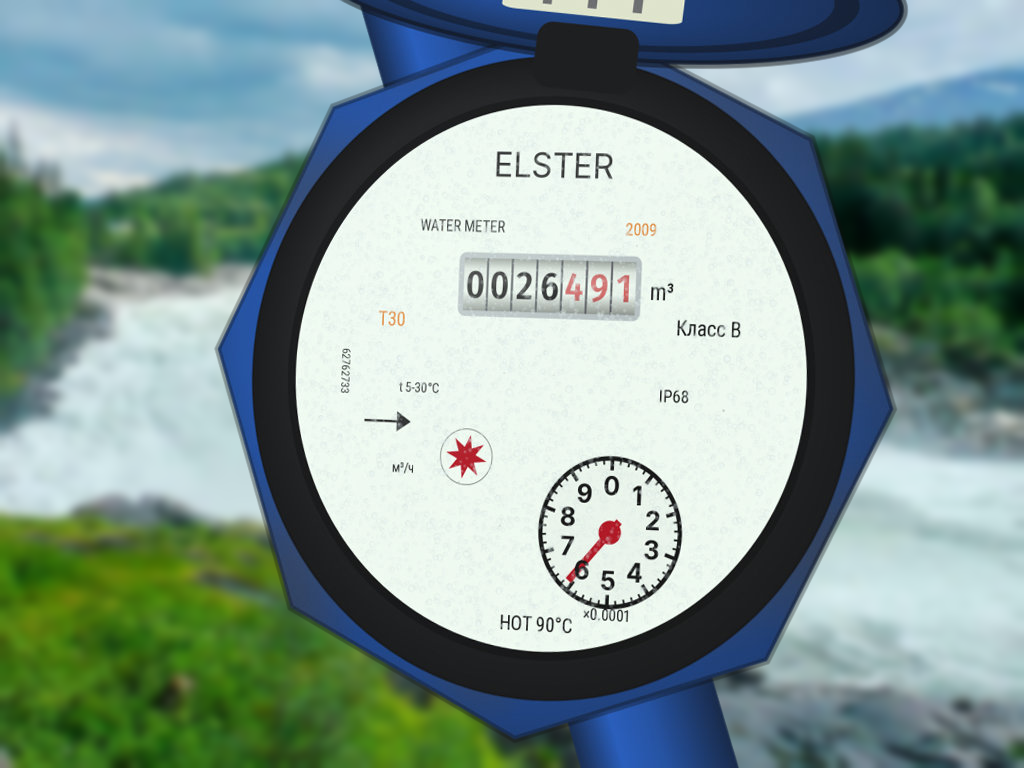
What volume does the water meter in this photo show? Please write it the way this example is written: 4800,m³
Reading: 26.4916,m³
